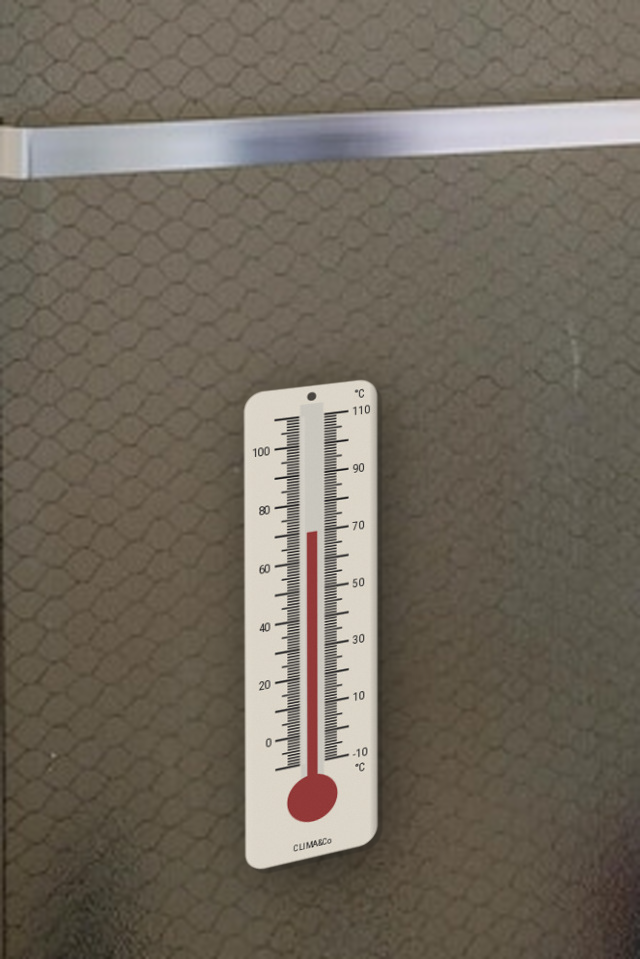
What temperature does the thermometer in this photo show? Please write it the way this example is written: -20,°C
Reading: 70,°C
